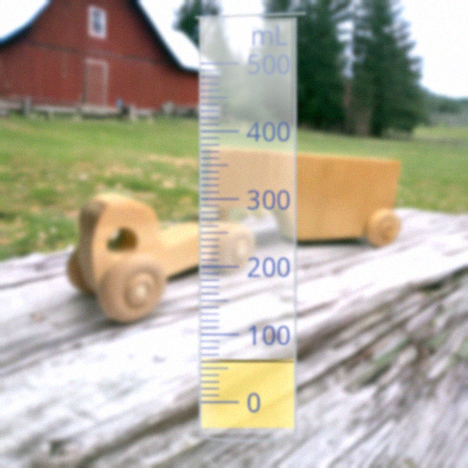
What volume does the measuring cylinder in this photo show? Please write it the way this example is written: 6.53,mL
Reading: 60,mL
